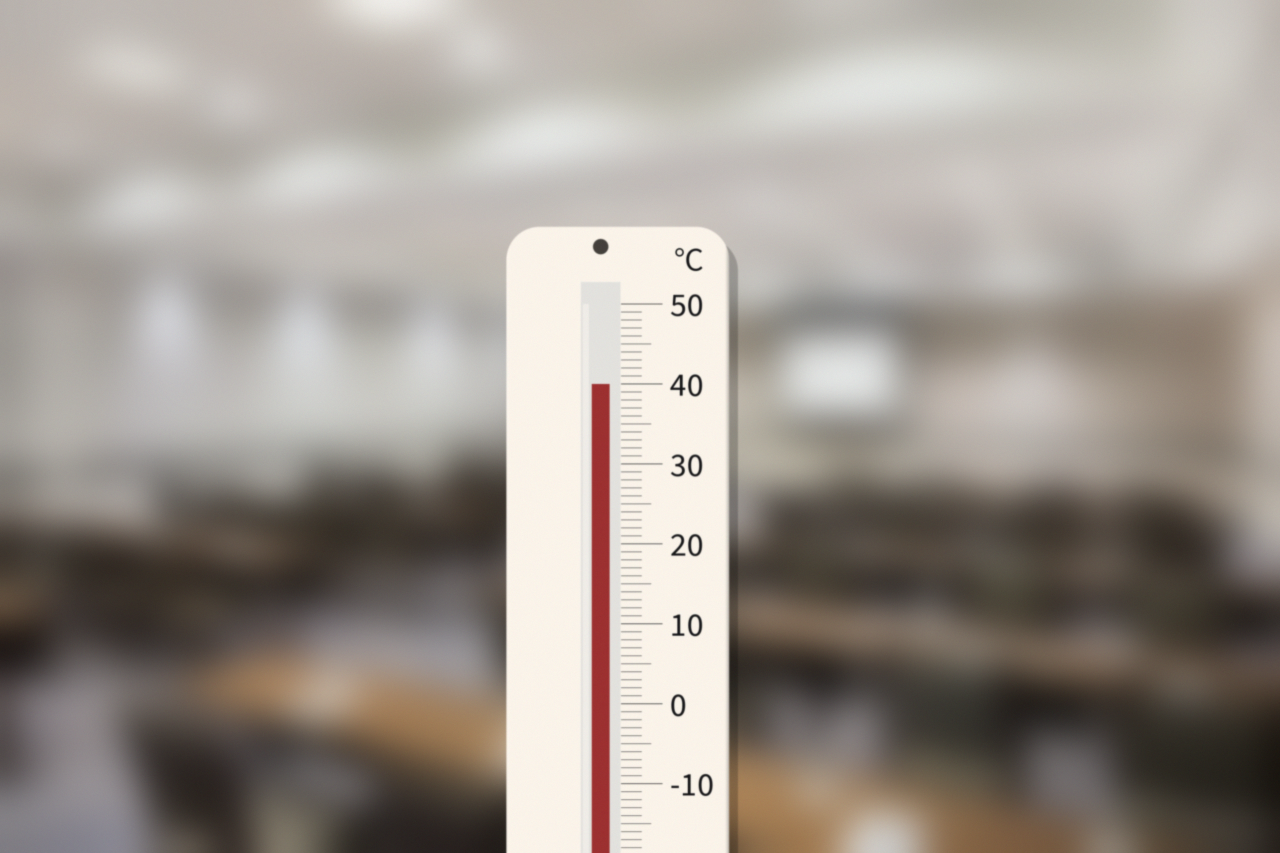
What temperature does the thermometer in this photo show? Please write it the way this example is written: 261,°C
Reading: 40,°C
